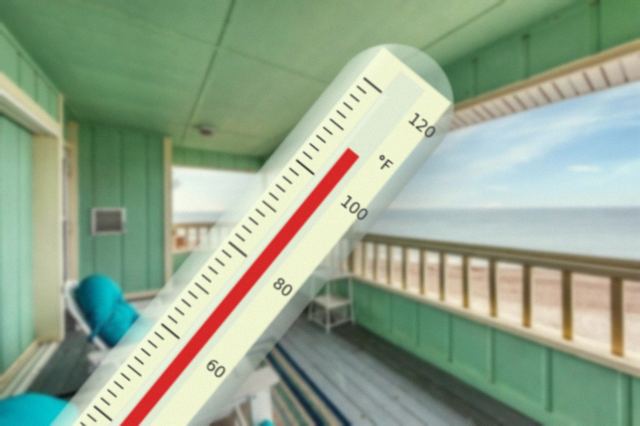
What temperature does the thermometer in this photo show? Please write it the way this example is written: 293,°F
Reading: 108,°F
